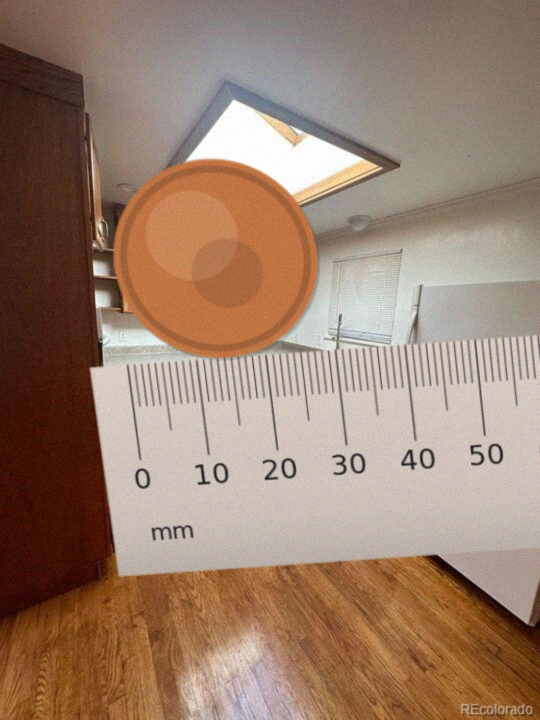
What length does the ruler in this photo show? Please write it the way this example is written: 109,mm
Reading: 29,mm
